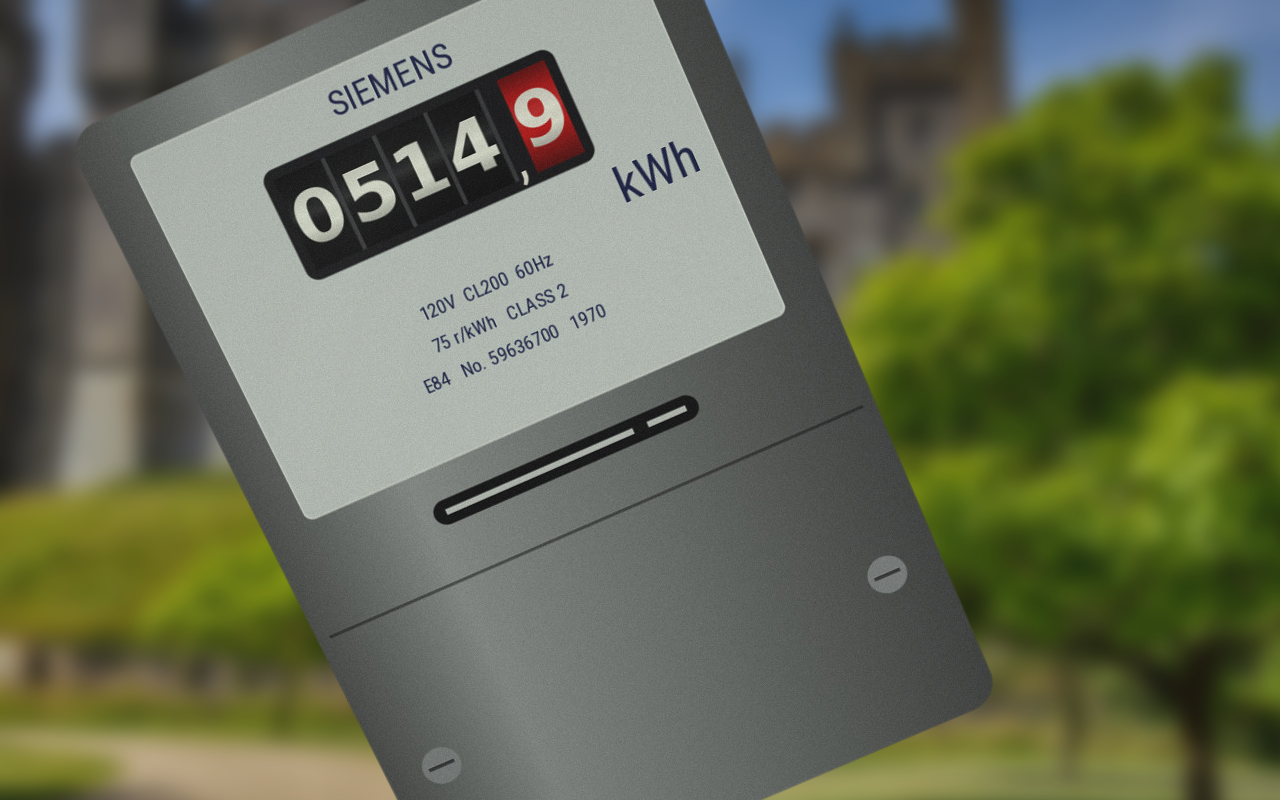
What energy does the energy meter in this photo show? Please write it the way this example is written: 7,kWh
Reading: 514.9,kWh
